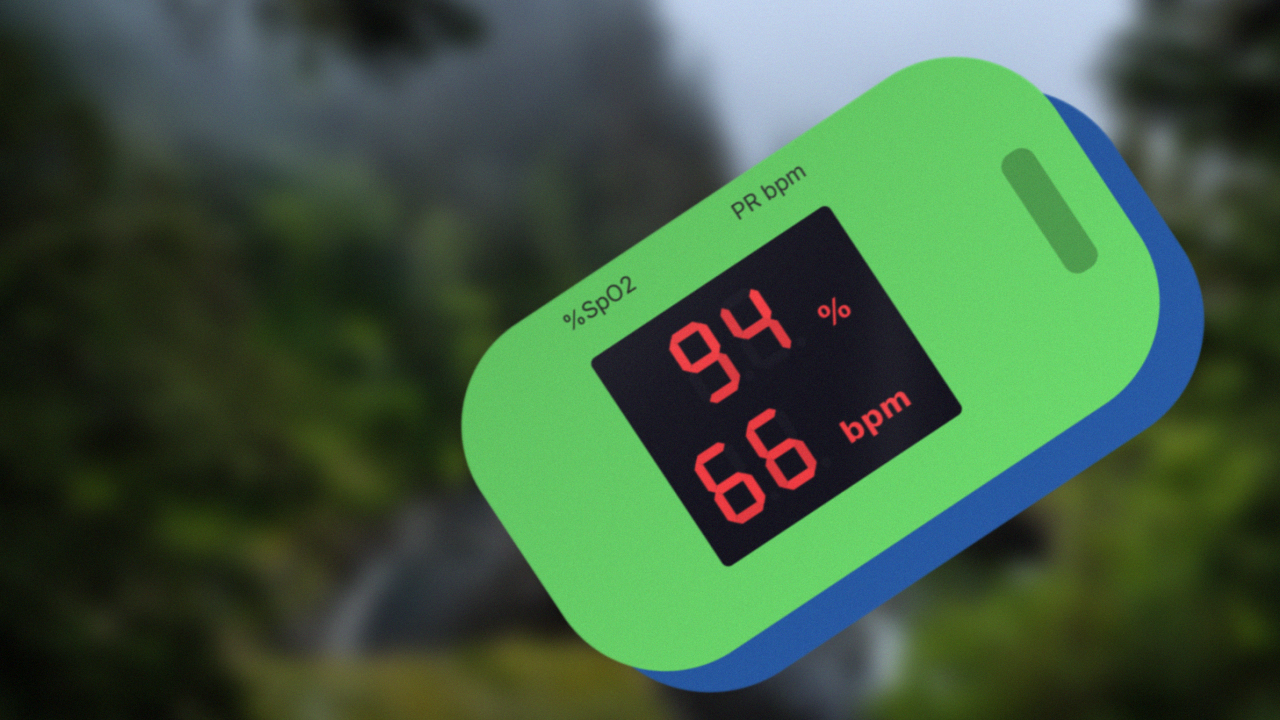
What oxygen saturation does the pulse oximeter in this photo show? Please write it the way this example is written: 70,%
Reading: 94,%
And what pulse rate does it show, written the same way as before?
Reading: 66,bpm
